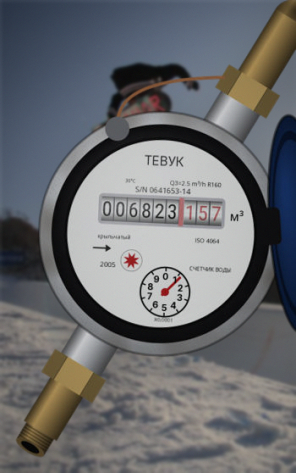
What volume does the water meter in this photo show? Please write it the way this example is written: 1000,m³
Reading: 6823.1571,m³
